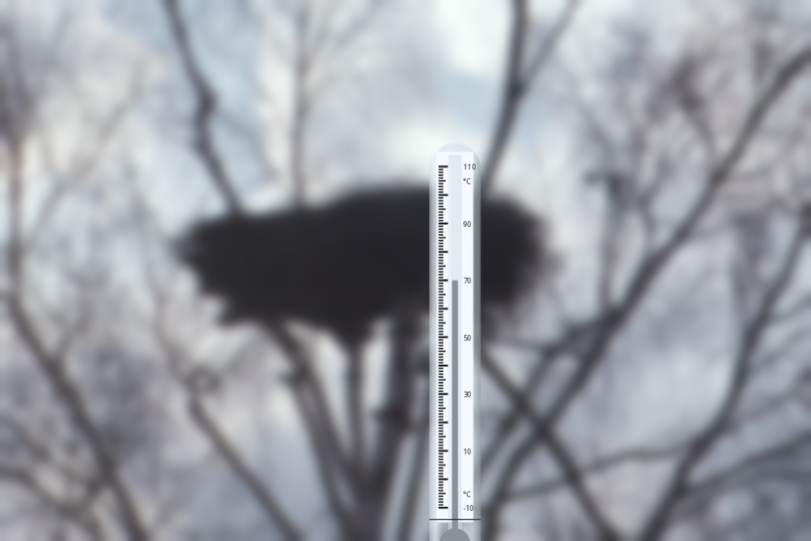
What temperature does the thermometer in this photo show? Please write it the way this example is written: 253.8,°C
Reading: 70,°C
